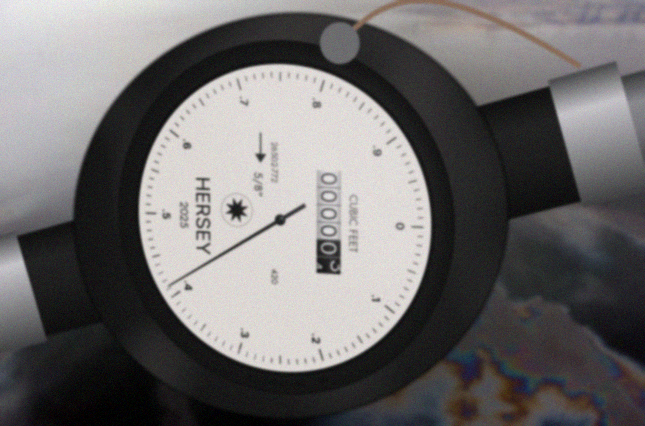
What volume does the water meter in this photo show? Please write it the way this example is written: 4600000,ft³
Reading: 3.41,ft³
